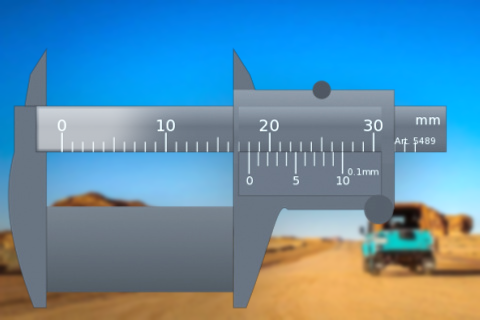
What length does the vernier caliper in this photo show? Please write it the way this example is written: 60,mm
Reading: 18.0,mm
